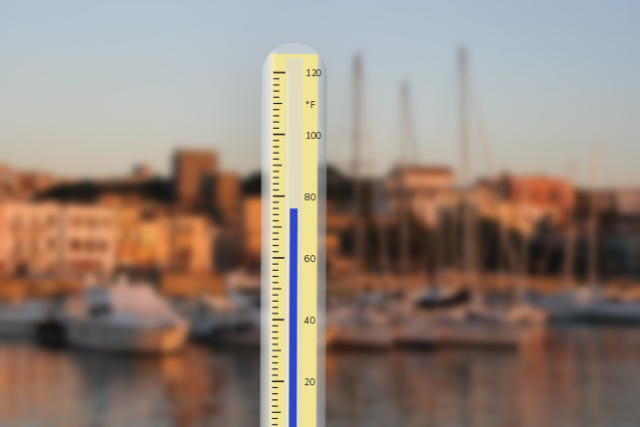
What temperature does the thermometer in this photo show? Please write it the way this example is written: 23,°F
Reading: 76,°F
